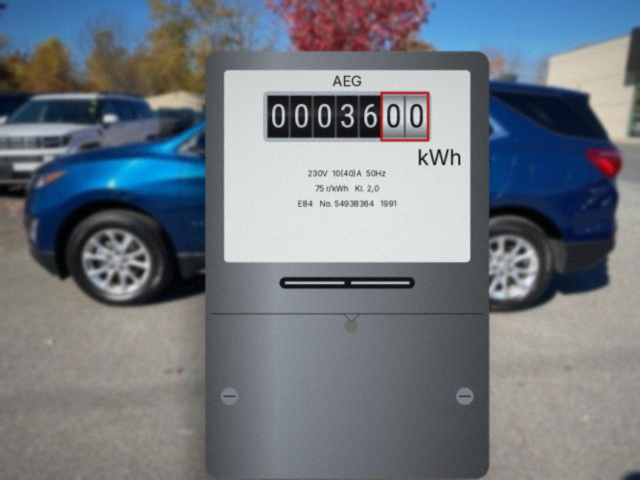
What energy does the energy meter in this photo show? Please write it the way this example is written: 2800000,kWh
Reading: 36.00,kWh
